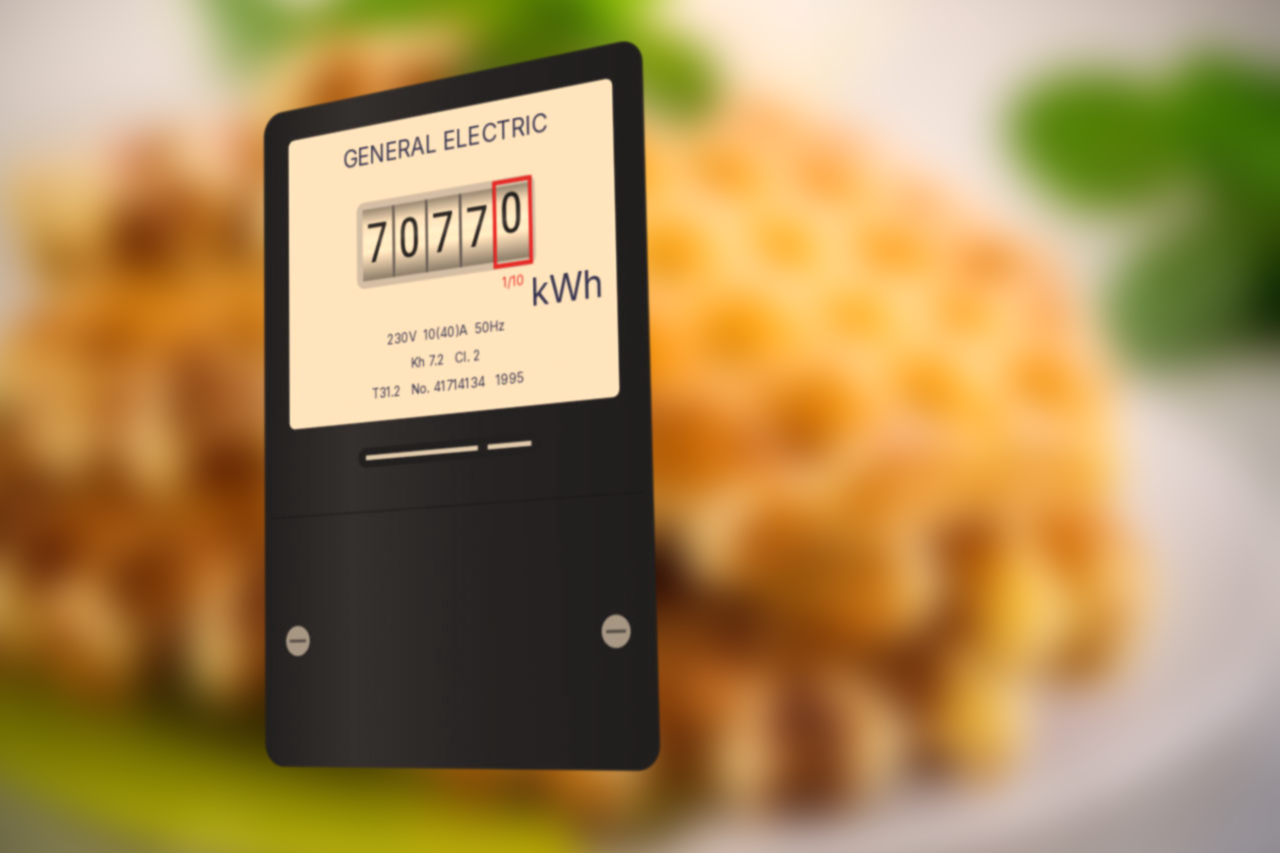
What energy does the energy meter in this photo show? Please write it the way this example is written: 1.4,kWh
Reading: 7077.0,kWh
